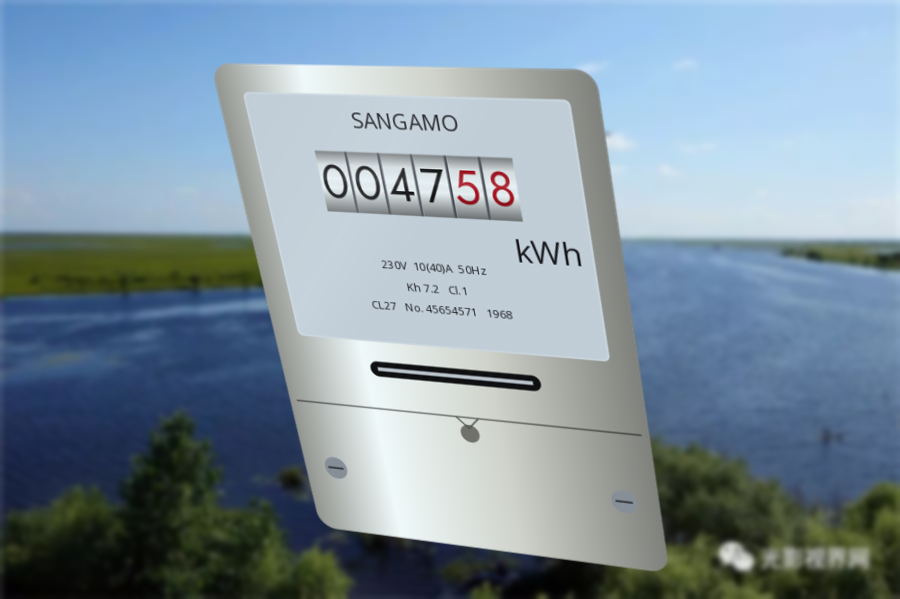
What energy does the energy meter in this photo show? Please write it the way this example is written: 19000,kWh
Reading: 47.58,kWh
